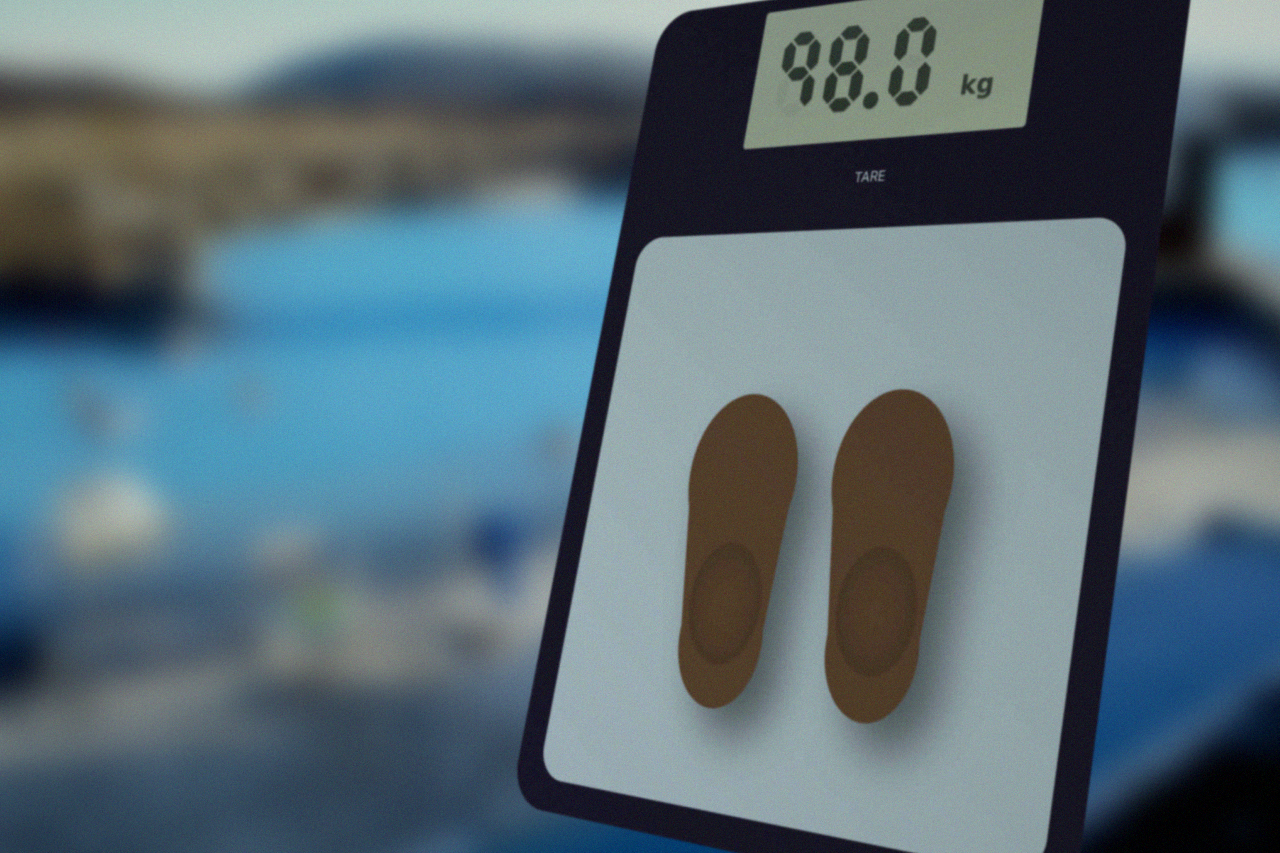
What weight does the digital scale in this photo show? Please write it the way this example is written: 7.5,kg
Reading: 98.0,kg
